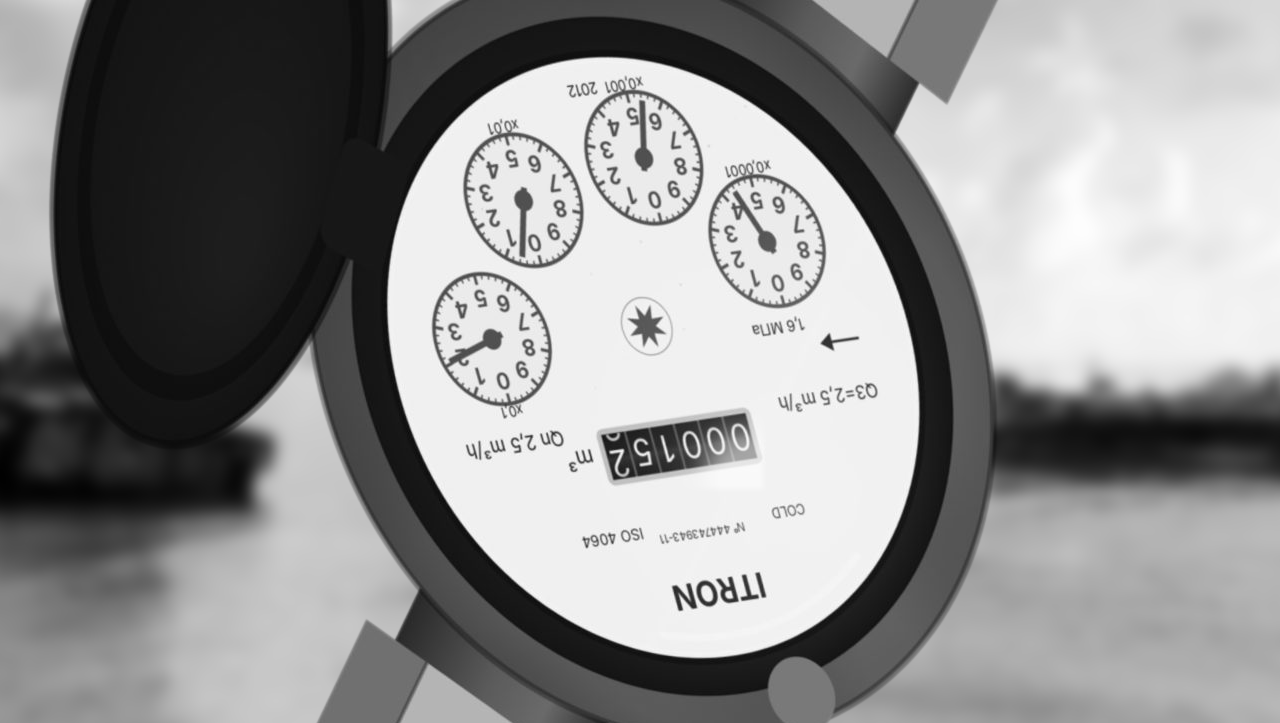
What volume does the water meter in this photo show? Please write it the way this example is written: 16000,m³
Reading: 152.2054,m³
